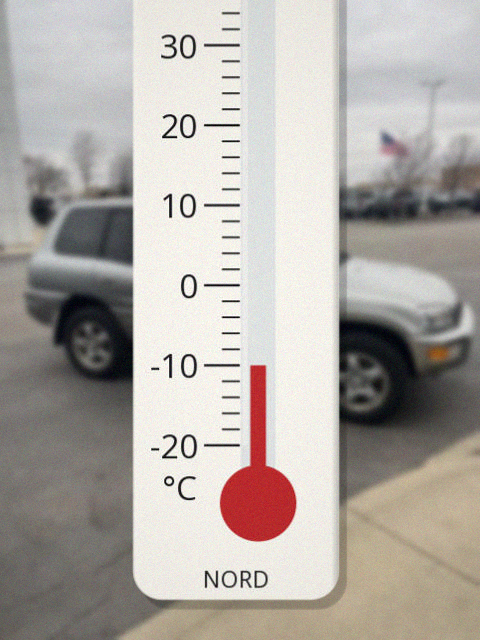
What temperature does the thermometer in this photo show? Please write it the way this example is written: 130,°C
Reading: -10,°C
